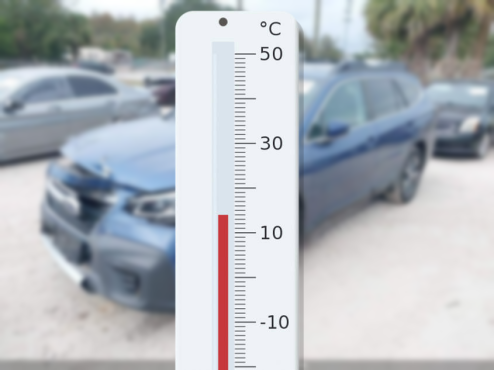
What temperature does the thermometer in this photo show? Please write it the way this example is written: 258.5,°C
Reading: 14,°C
